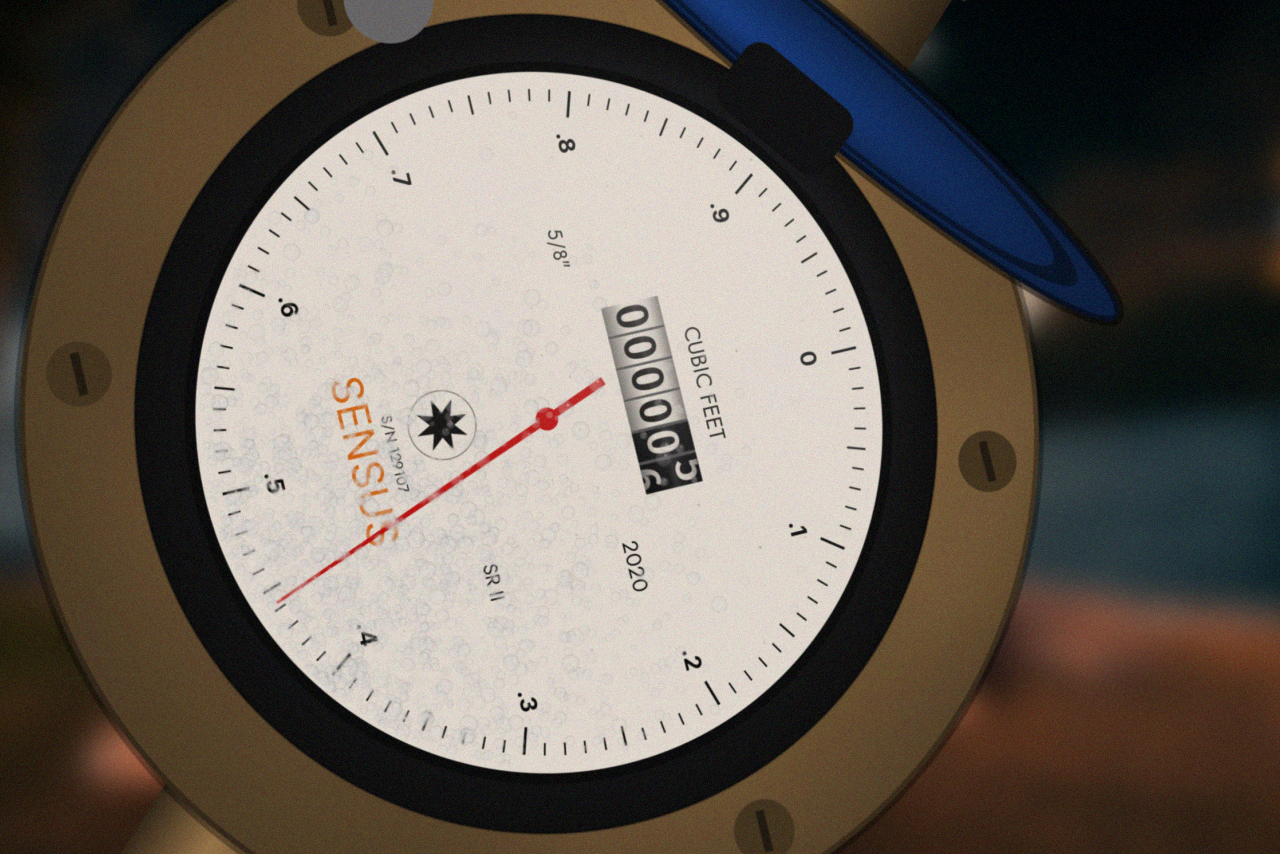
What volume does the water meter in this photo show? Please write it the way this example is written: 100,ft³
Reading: 5.44,ft³
